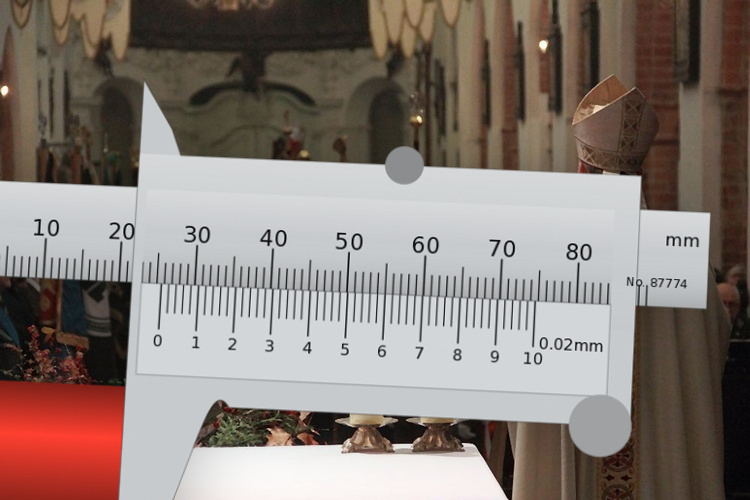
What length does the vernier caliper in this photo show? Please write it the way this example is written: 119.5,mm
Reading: 25.6,mm
